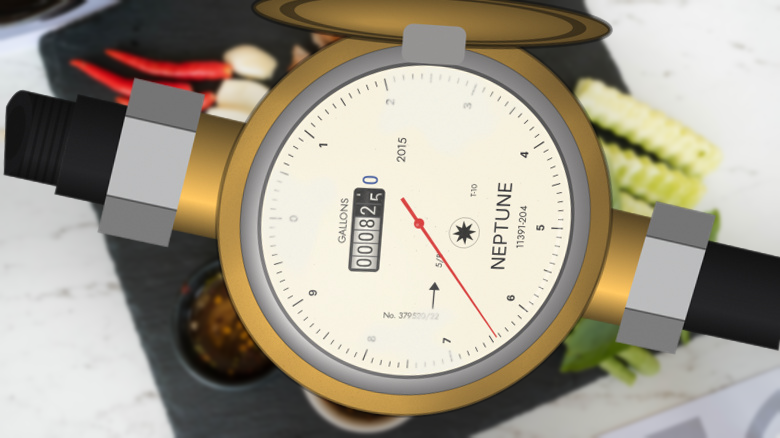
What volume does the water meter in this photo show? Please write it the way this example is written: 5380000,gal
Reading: 8246.4,gal
